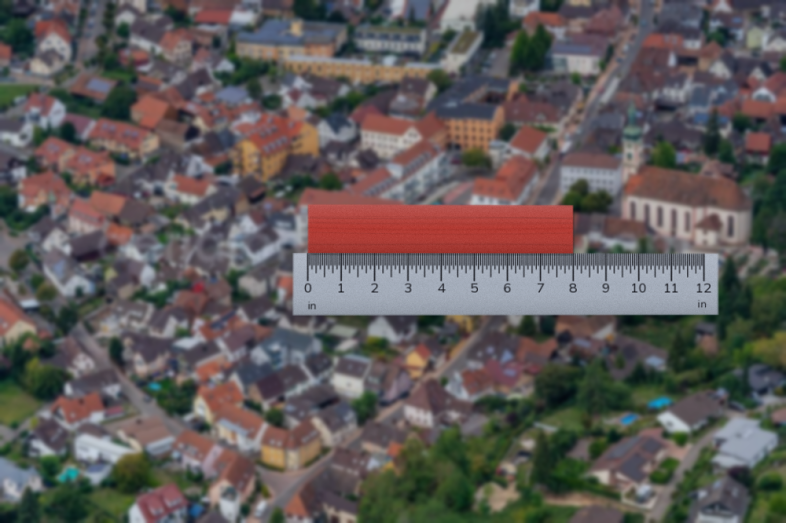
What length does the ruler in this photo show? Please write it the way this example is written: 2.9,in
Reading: 8,in
